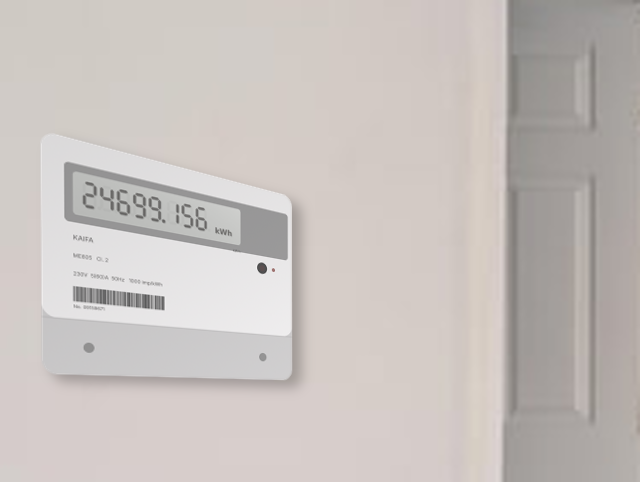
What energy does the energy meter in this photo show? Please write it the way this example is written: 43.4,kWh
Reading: 24699.156,kWh
